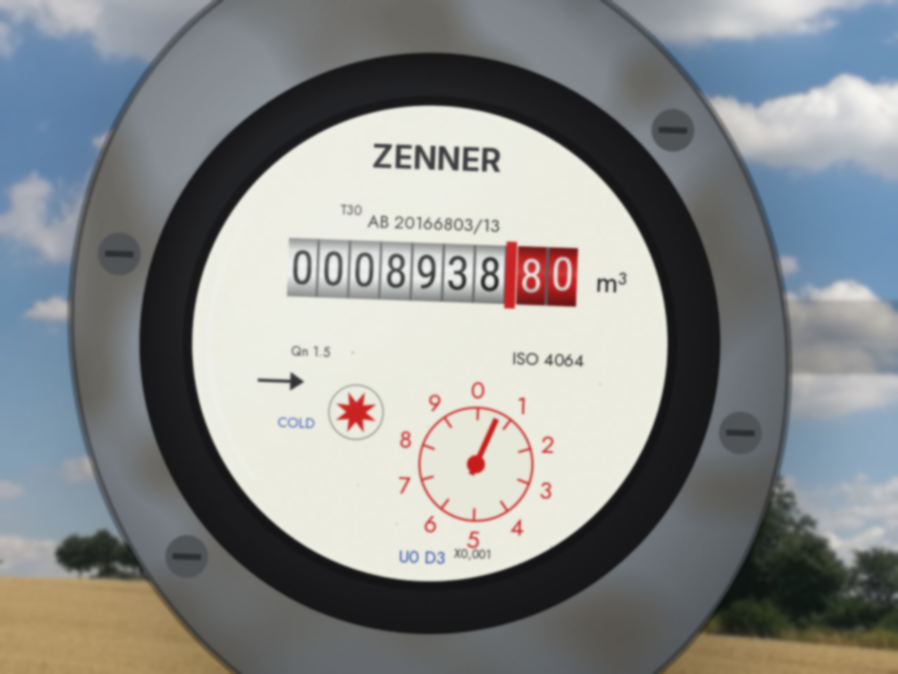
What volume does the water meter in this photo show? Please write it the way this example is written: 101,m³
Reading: 8938.800,m³
